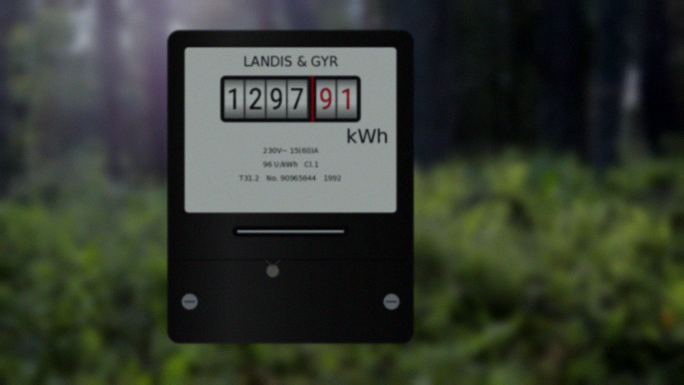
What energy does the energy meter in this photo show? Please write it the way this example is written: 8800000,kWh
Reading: 1297.91,kWh
